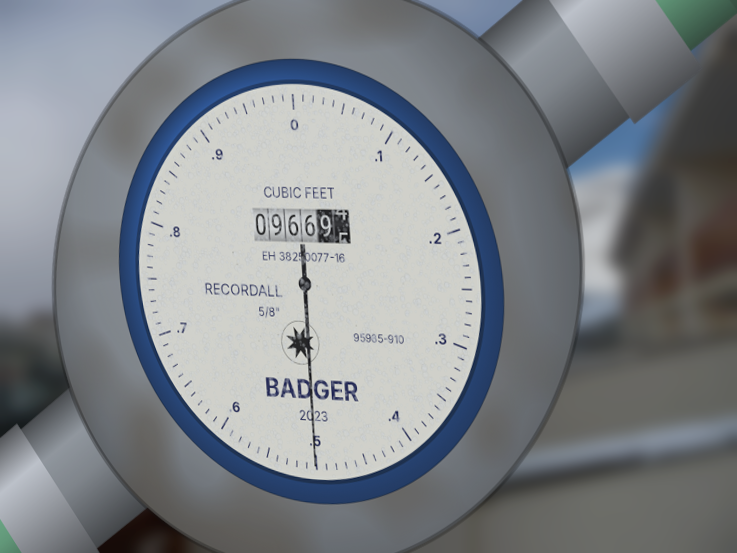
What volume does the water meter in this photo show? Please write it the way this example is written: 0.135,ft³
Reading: 96694.50,ft³
